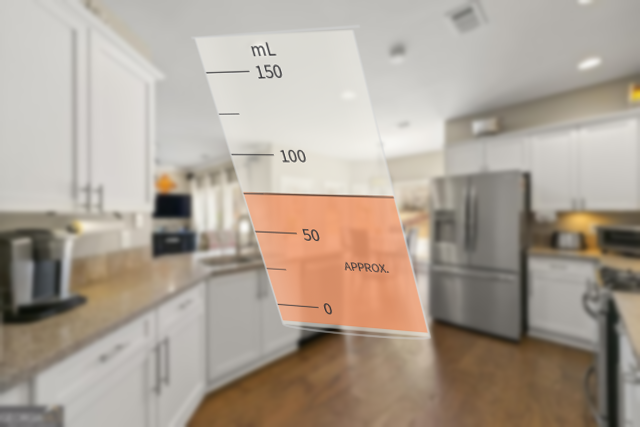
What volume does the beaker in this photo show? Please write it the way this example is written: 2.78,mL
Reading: 75,mL
